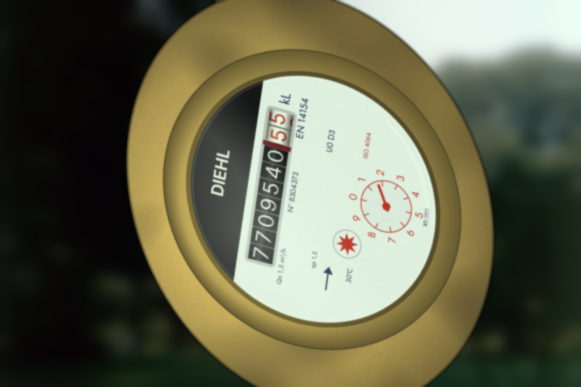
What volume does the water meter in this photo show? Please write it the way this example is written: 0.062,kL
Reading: 7709540.551,kL
